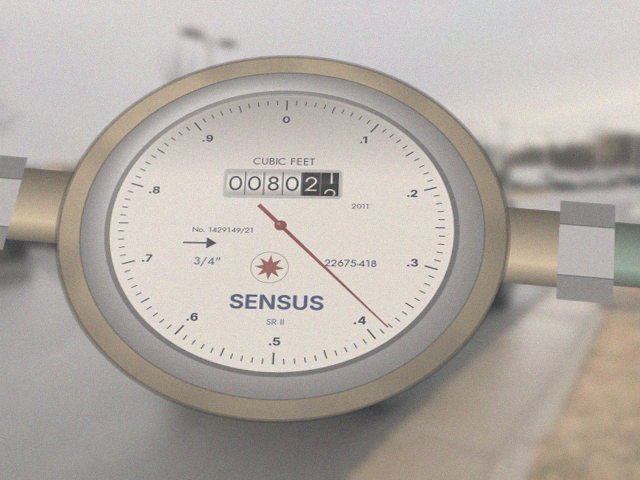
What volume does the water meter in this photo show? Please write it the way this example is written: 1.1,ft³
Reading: 8021.38,ft³
